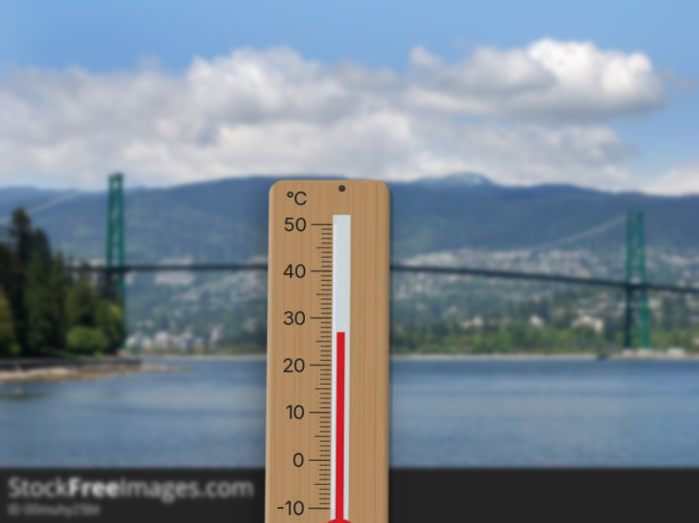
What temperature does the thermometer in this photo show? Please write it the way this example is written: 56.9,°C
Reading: 27,°C
